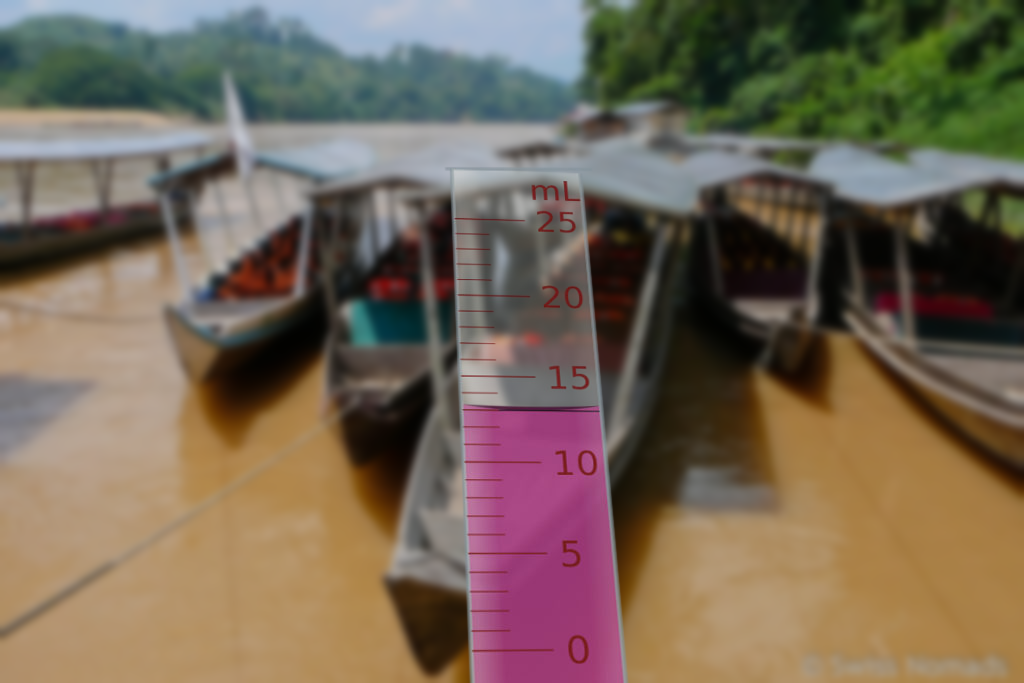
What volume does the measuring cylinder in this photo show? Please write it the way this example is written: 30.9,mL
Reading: 13,mL
